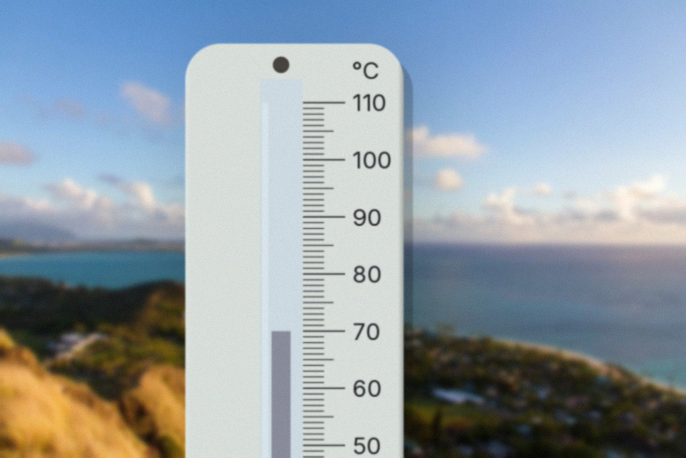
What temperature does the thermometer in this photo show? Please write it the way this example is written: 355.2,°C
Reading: 70,°C
